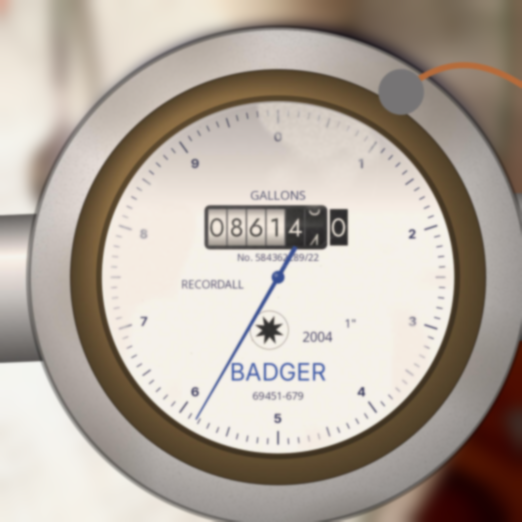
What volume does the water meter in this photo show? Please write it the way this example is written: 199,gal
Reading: 861435.8,gal
